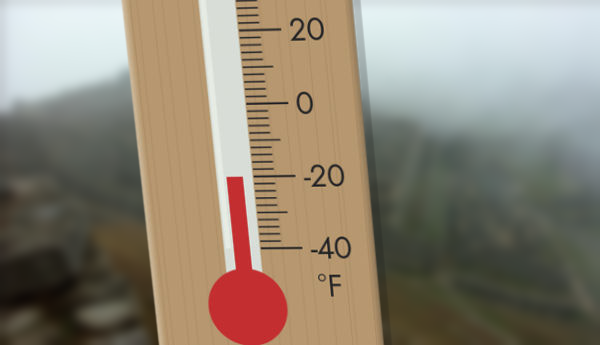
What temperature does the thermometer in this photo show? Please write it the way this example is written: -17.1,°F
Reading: -20,°F
